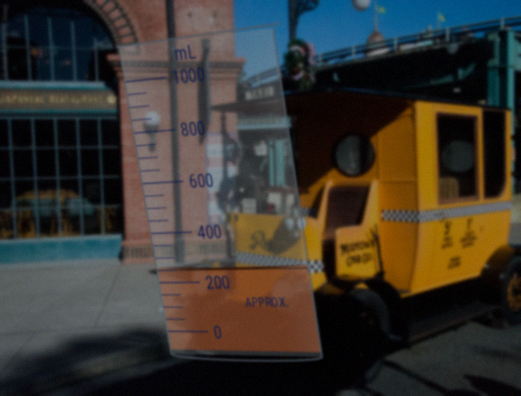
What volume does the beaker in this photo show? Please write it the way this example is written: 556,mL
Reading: 250,mL
